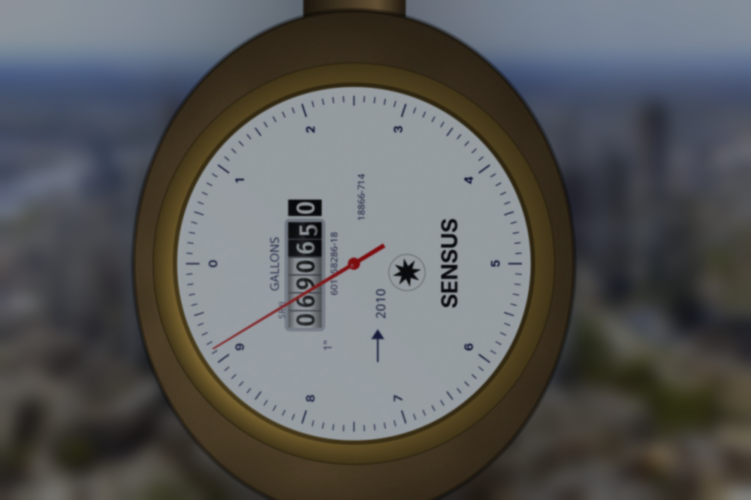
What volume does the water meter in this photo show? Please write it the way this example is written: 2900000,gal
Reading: 690649.1,gal
